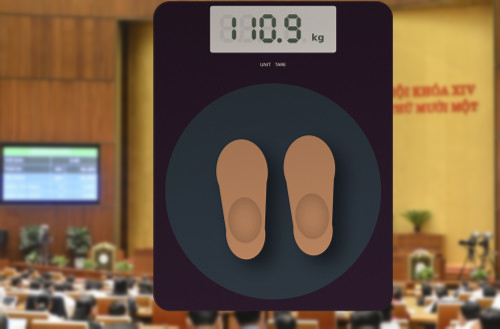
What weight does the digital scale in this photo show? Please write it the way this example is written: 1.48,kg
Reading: 110.9,kg
